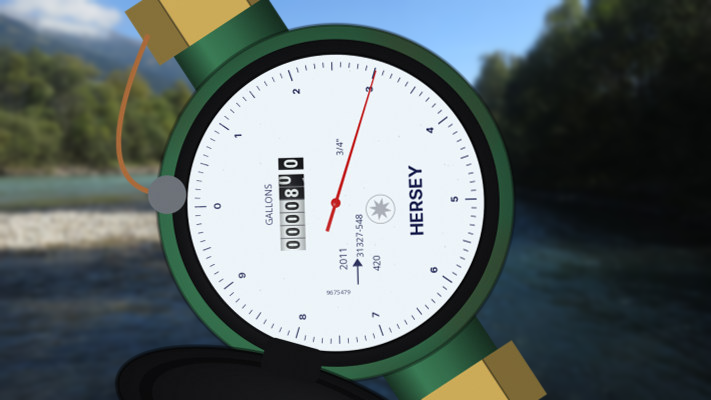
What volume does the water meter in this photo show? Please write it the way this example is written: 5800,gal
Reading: 803.0,gal
